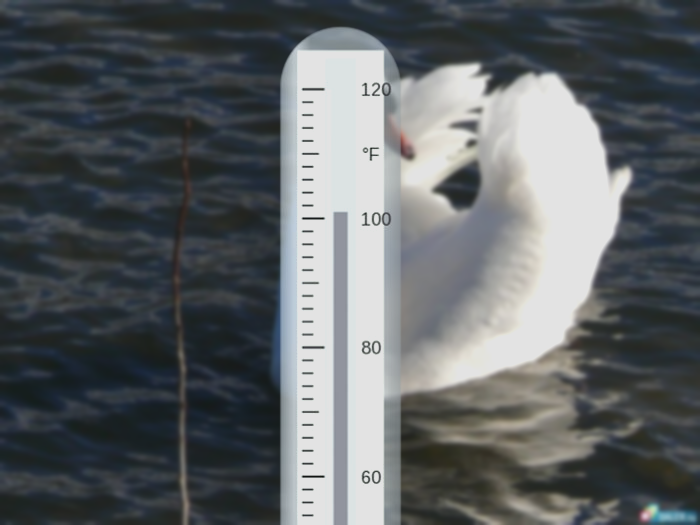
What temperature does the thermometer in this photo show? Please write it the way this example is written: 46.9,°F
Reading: 101,°F
